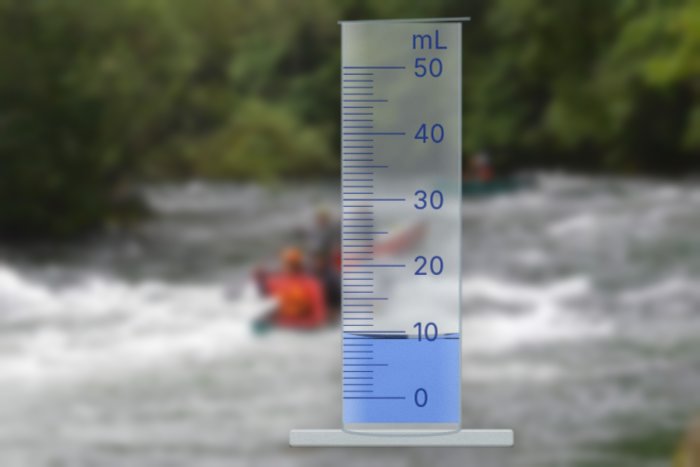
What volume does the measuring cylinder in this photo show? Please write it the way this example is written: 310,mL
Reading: 9,mL
